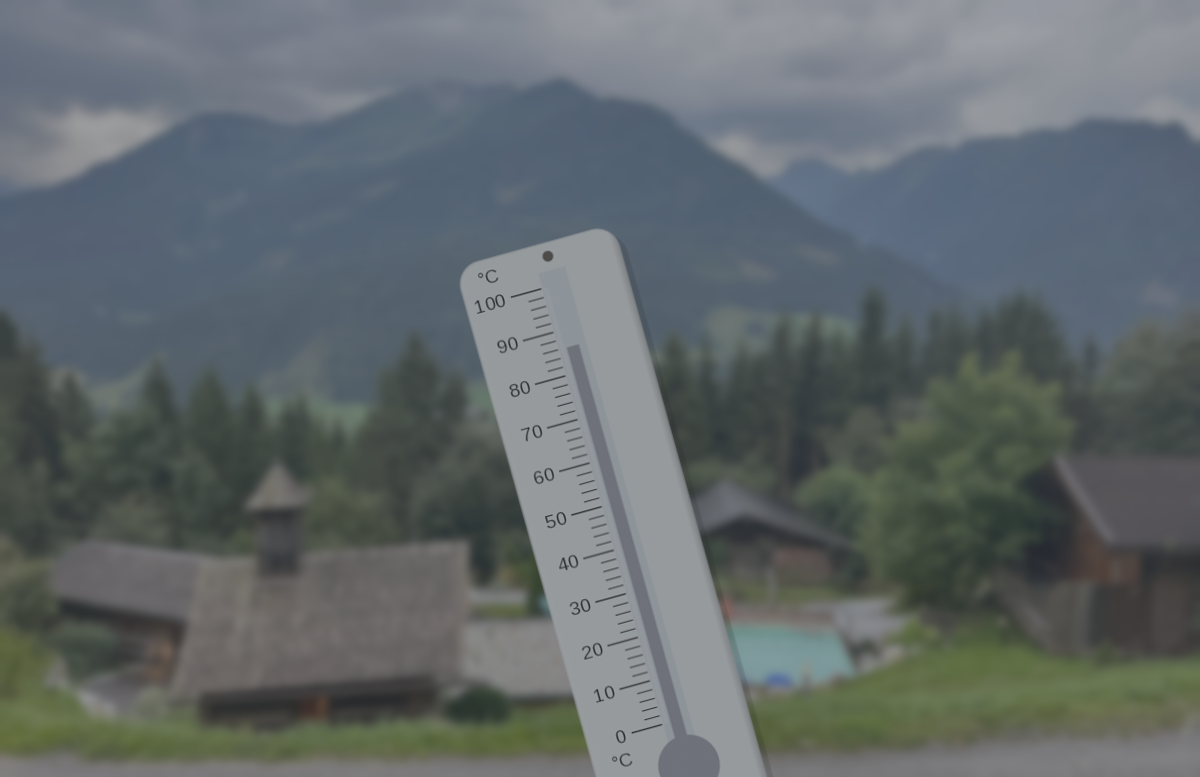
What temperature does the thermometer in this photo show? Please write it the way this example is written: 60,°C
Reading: 86,°C
